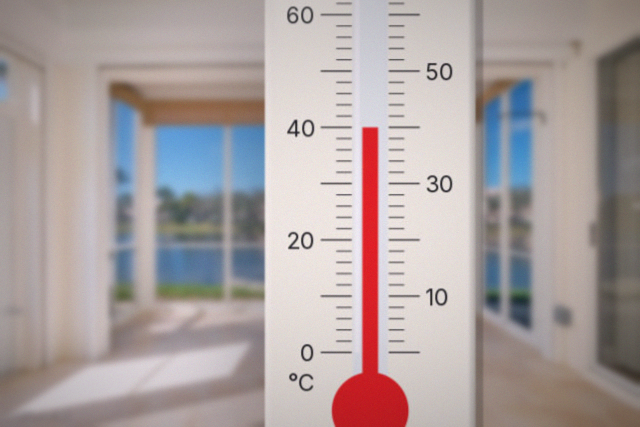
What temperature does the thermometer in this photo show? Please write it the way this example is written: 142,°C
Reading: 40,°C
